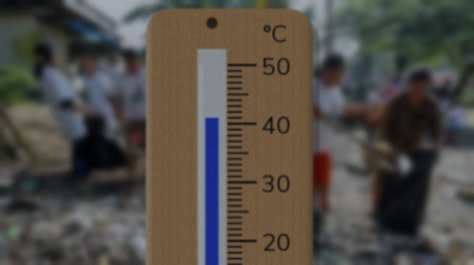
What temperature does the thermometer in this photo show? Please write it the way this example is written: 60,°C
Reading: 41,°C
